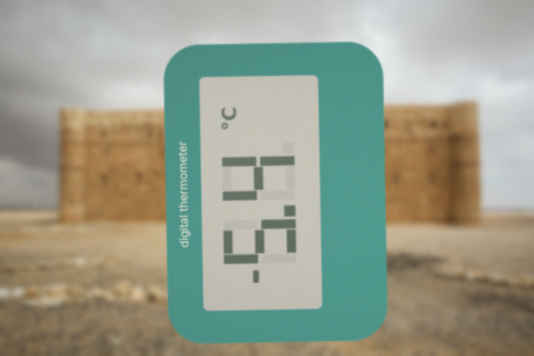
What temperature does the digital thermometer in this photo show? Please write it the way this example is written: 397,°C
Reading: -5.4,°C
